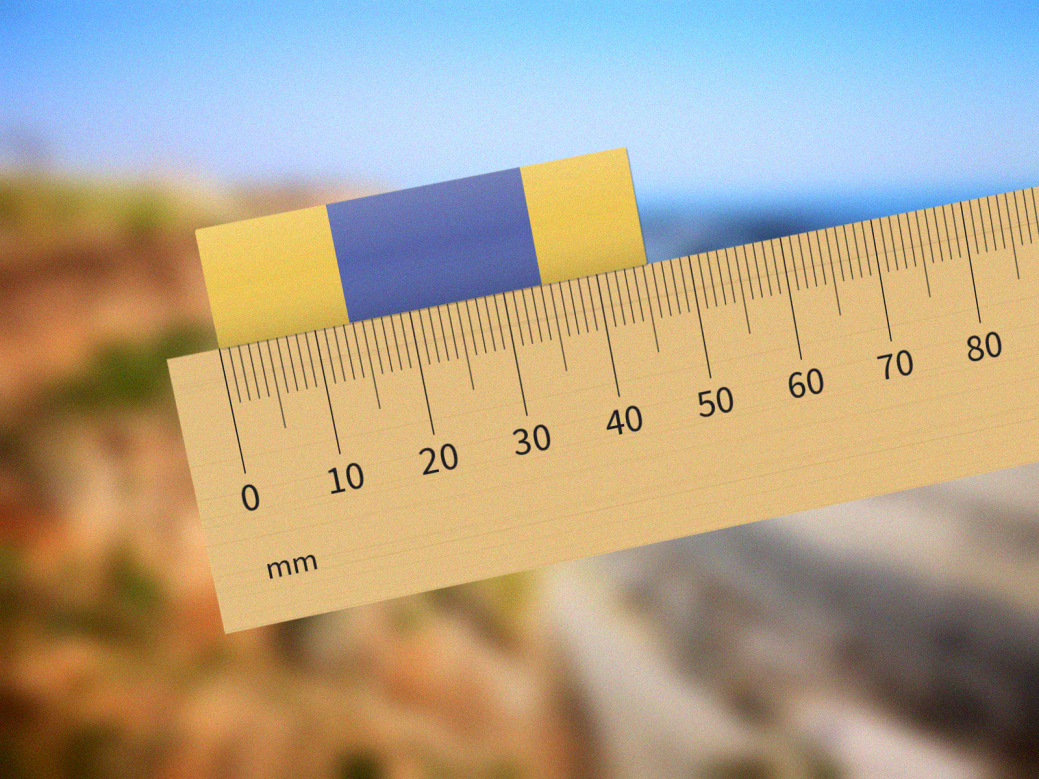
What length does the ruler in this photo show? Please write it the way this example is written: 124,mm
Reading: 45.5,mm
